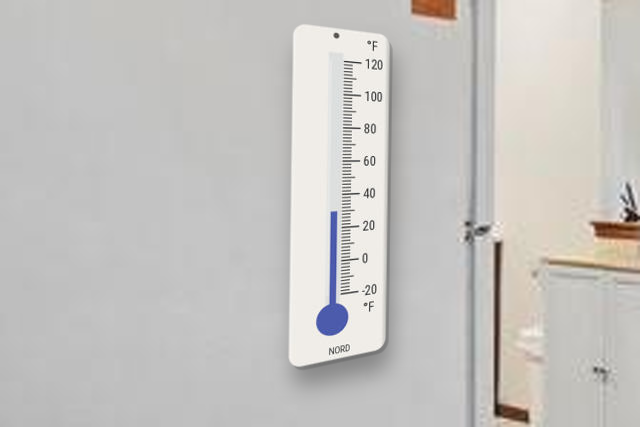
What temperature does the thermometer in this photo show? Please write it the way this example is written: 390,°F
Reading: 30,°F
